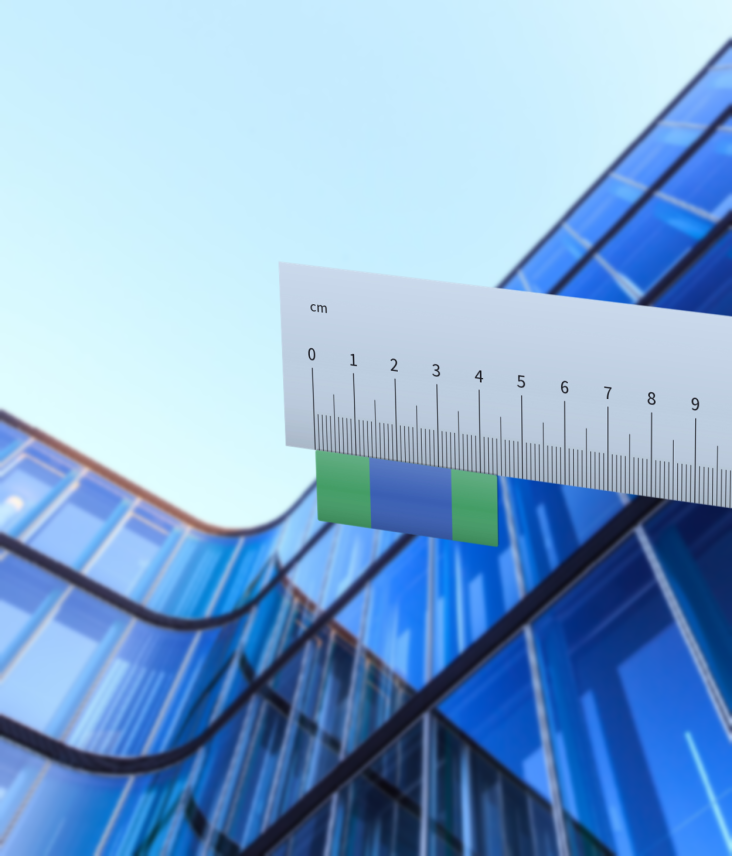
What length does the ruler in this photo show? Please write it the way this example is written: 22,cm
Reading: 4.4,cm
